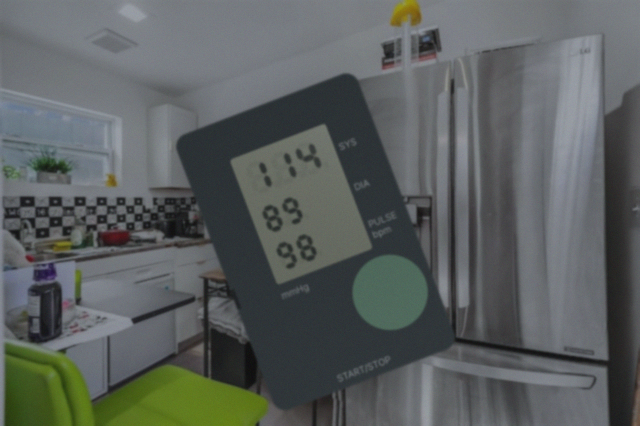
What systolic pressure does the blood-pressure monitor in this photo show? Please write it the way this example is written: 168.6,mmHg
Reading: 114,mmHg
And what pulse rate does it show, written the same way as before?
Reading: 98,bpm
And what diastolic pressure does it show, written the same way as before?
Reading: 89,mmHg
